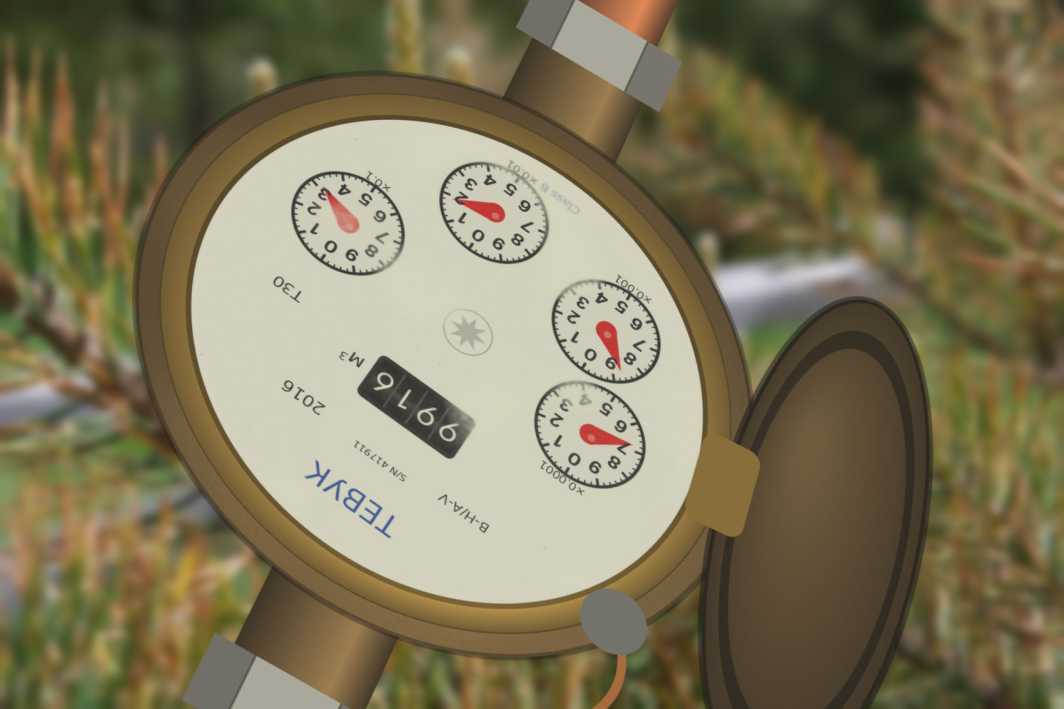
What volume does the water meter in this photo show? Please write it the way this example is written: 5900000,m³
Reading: 9916.3186,m³
